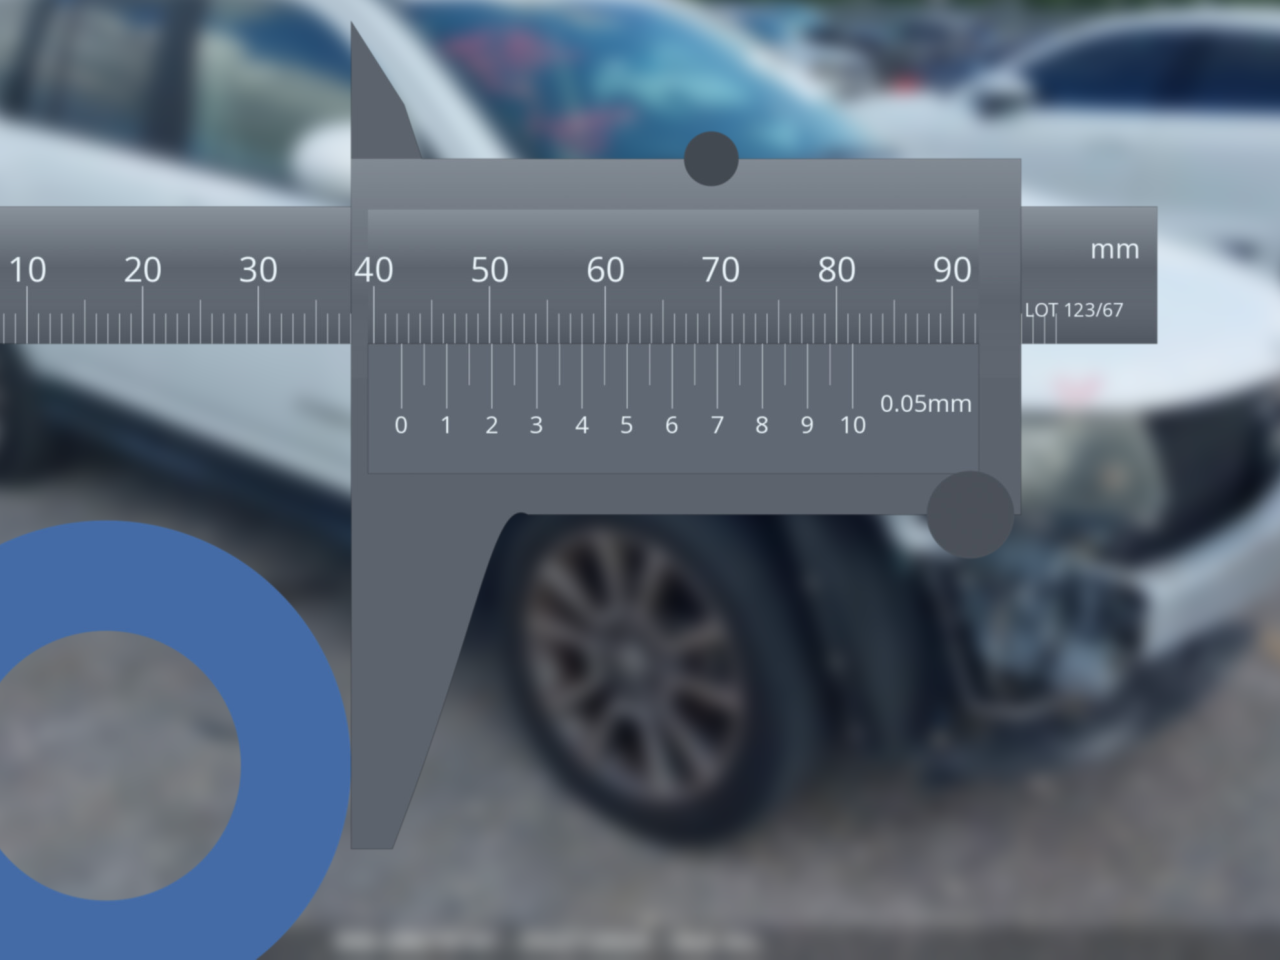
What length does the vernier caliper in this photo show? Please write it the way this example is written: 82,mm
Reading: 42.4,mm
